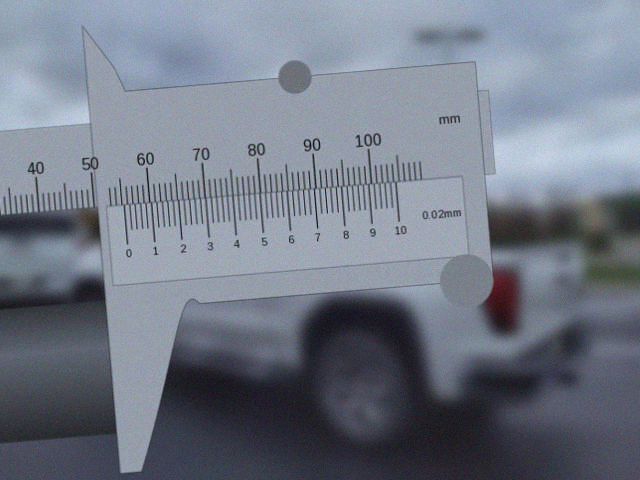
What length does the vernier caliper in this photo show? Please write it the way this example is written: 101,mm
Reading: 55.4,mm
